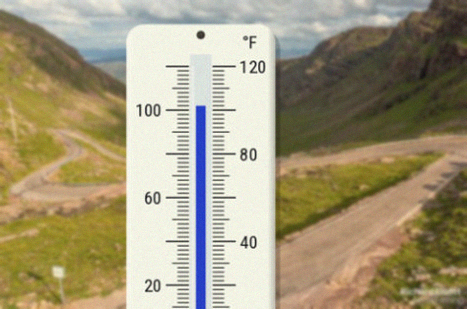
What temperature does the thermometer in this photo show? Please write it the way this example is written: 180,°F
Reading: 102,°F
